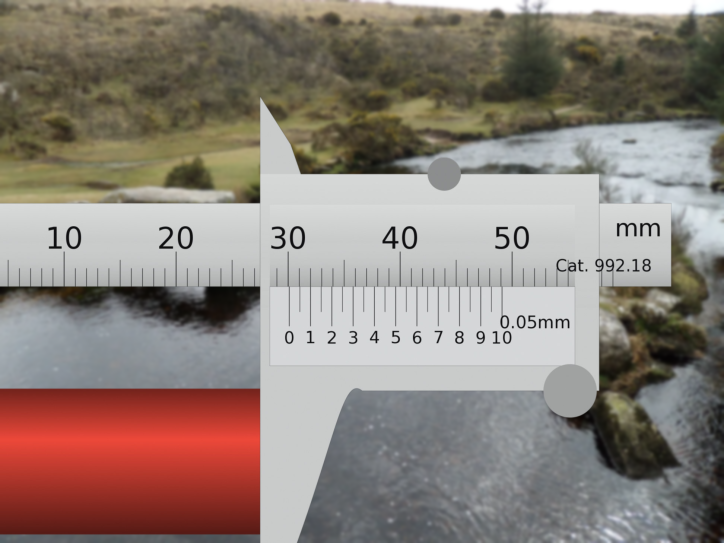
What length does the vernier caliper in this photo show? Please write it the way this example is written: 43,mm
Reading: 30.1,mm
